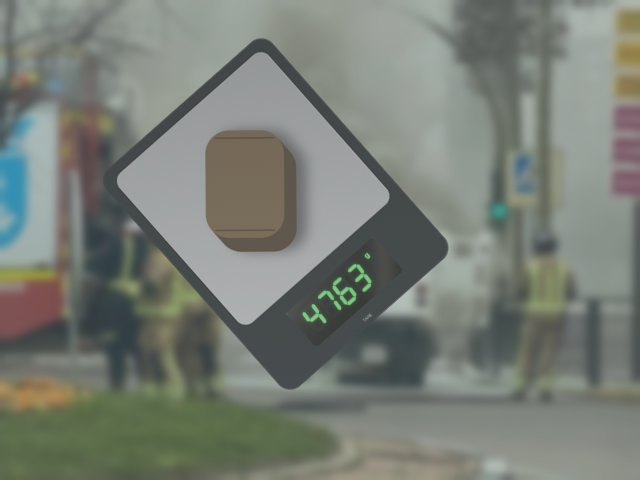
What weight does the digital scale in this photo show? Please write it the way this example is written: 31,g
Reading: 4763,g
